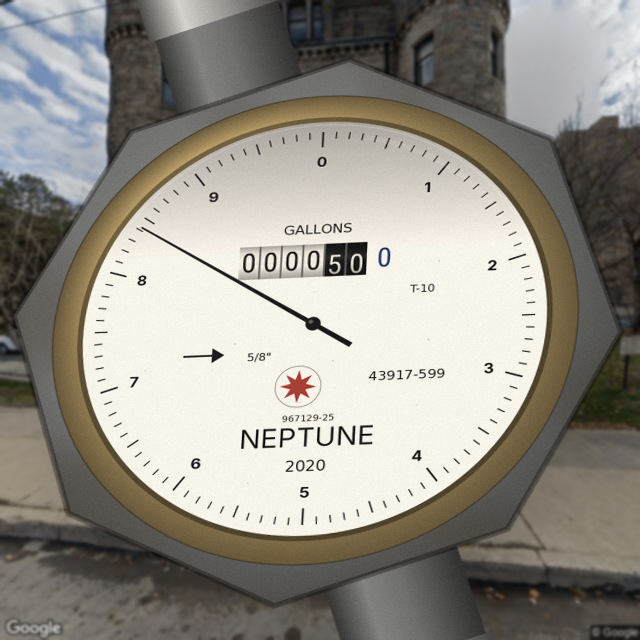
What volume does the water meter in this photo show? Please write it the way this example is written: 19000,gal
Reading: 498.4,gal
